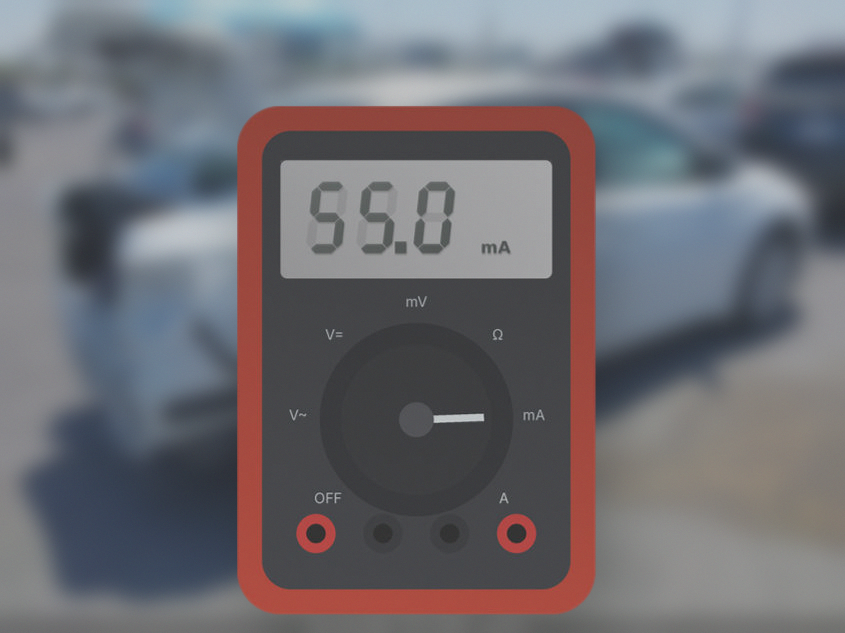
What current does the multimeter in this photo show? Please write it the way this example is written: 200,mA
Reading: 55.0,mA
